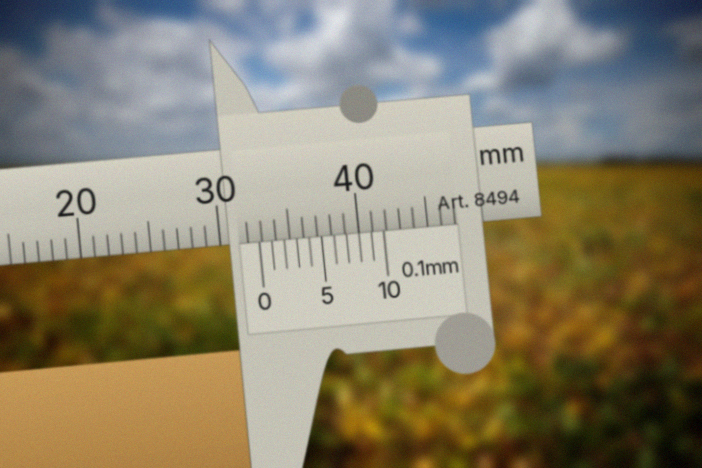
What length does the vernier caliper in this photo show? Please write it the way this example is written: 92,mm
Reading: 32.8,mm
